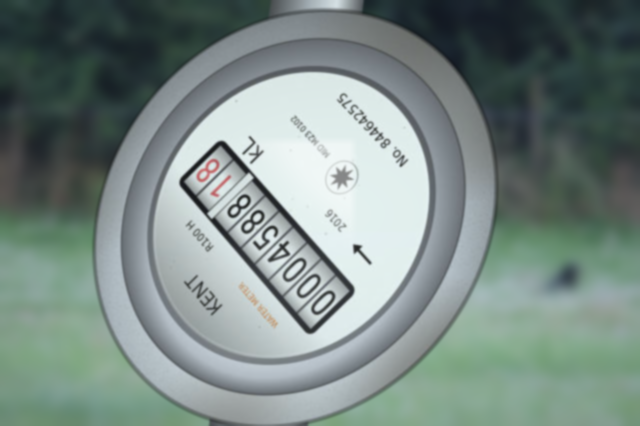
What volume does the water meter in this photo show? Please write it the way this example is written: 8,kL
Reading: 4588.18,kL
